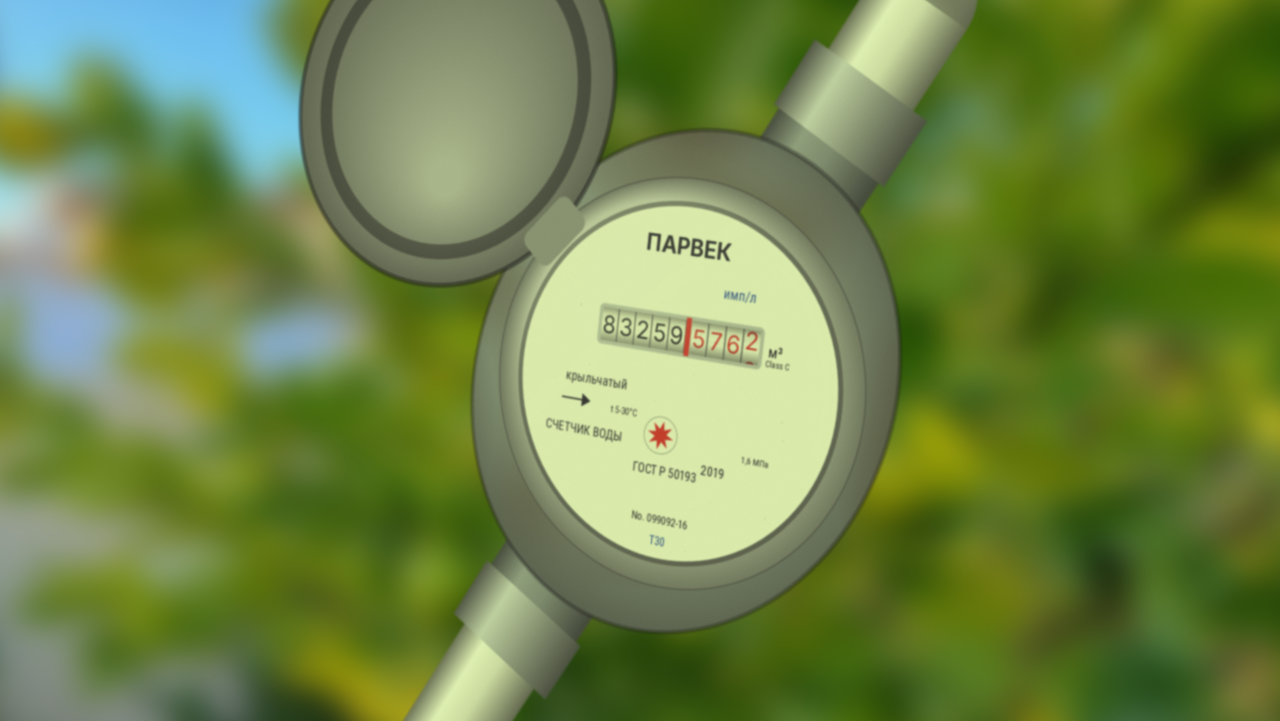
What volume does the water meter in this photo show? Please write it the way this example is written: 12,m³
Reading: 83259.5762,m³
